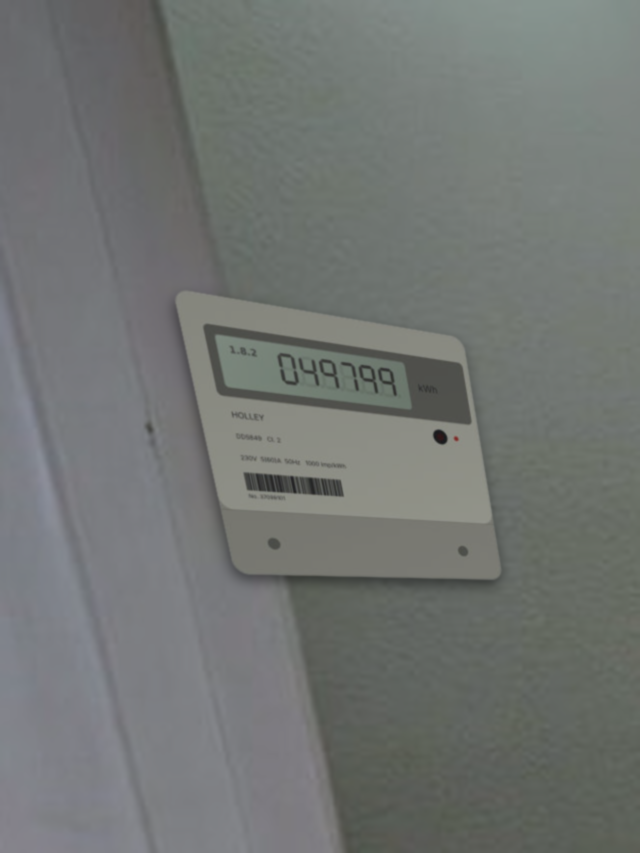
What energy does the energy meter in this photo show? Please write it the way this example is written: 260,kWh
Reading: 49799,kWh
